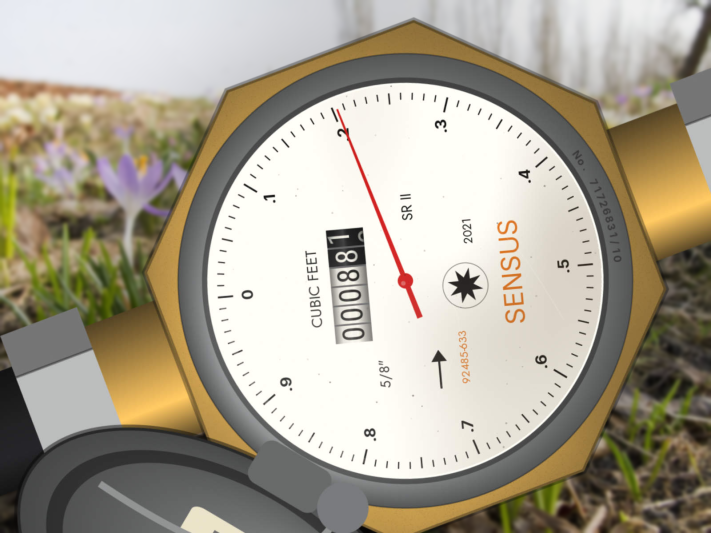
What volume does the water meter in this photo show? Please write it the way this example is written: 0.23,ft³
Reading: 881.20,ft³
